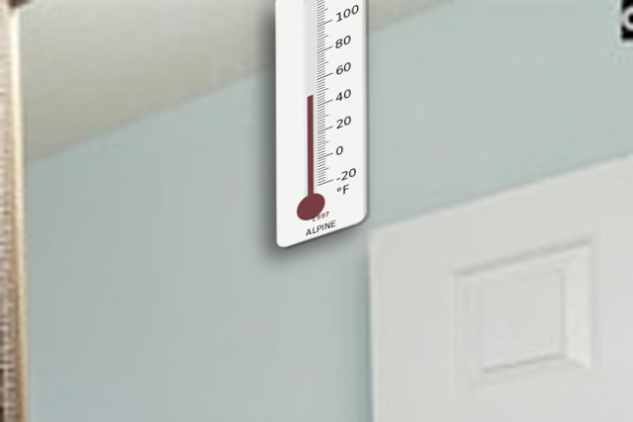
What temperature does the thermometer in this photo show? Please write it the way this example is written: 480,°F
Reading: 50,°F
